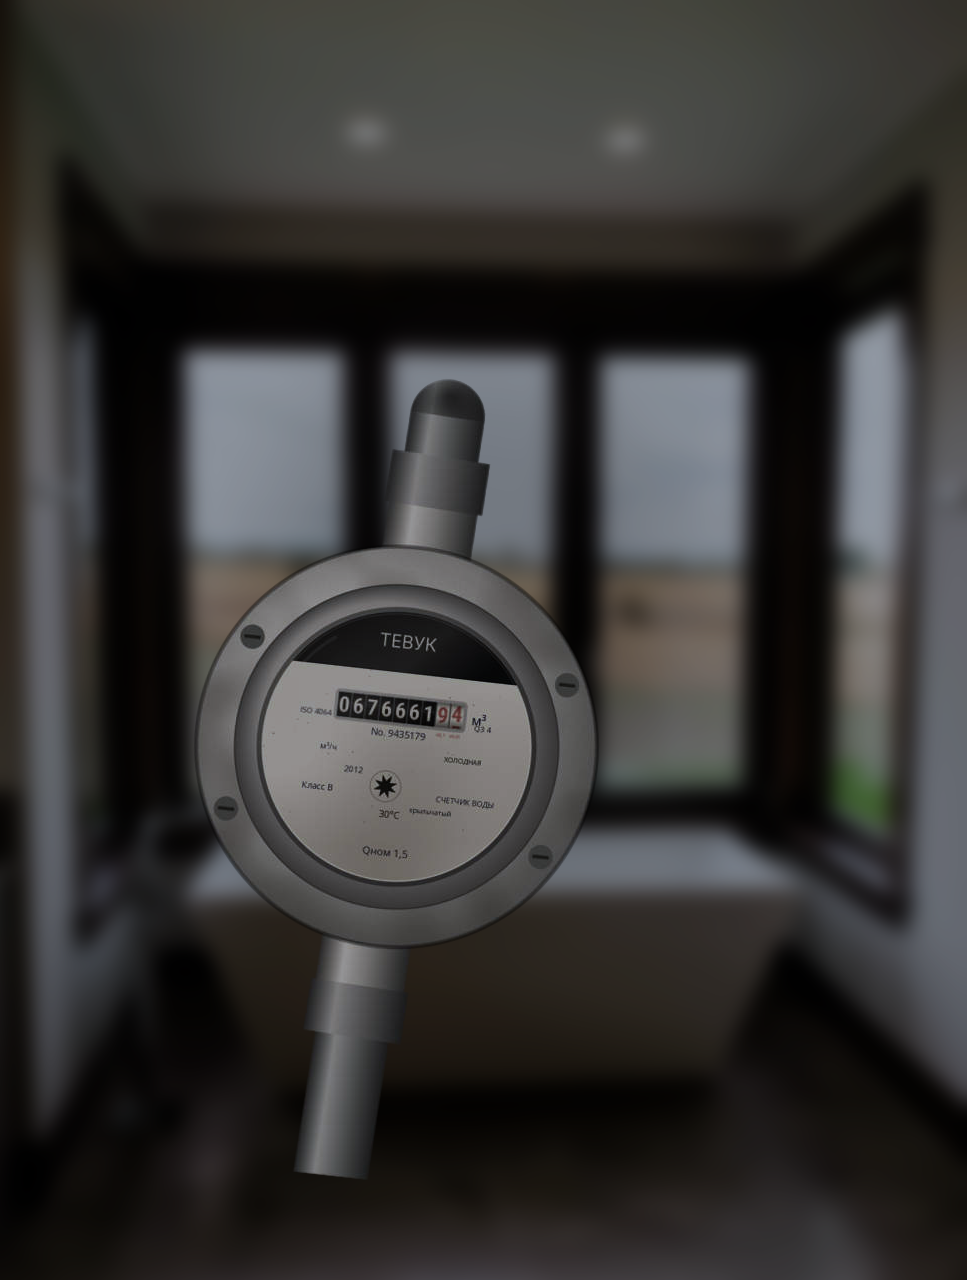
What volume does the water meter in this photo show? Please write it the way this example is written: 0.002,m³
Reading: 676661.94,m³
